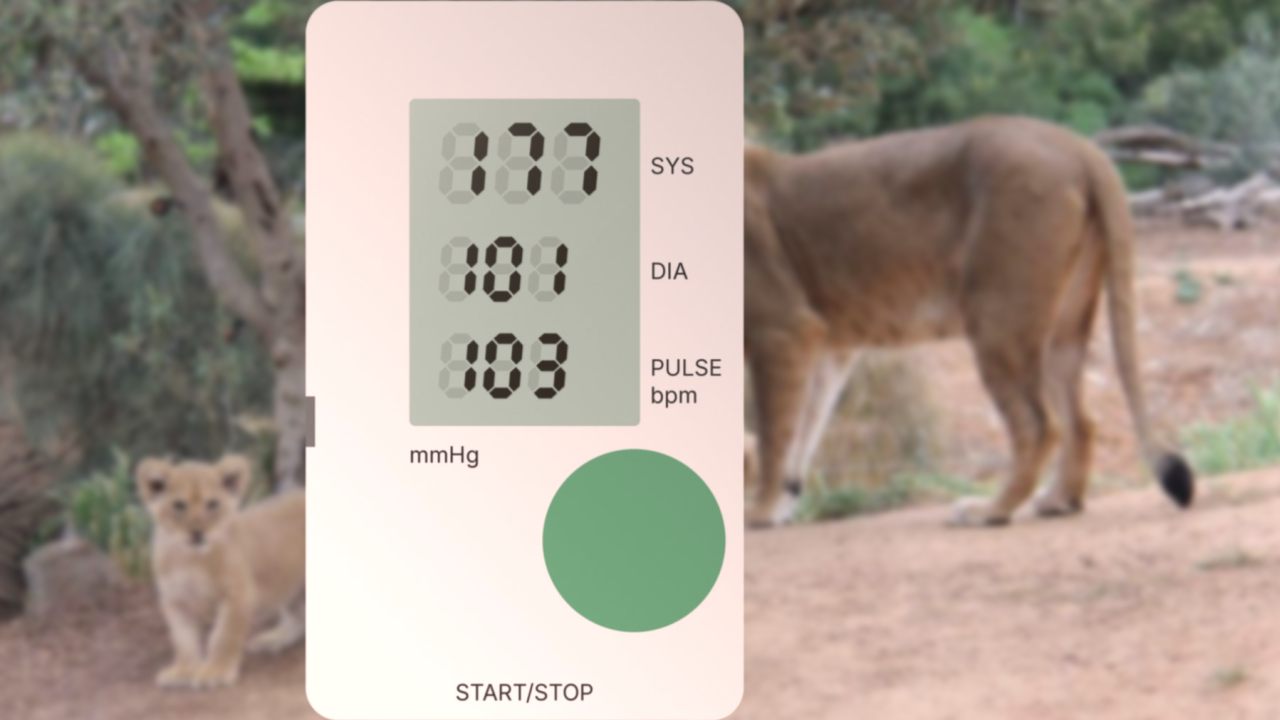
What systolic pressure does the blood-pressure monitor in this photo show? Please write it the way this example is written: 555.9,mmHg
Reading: 177,mmHg
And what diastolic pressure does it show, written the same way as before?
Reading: 101,mmHg
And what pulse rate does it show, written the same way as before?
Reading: 103,bpm
